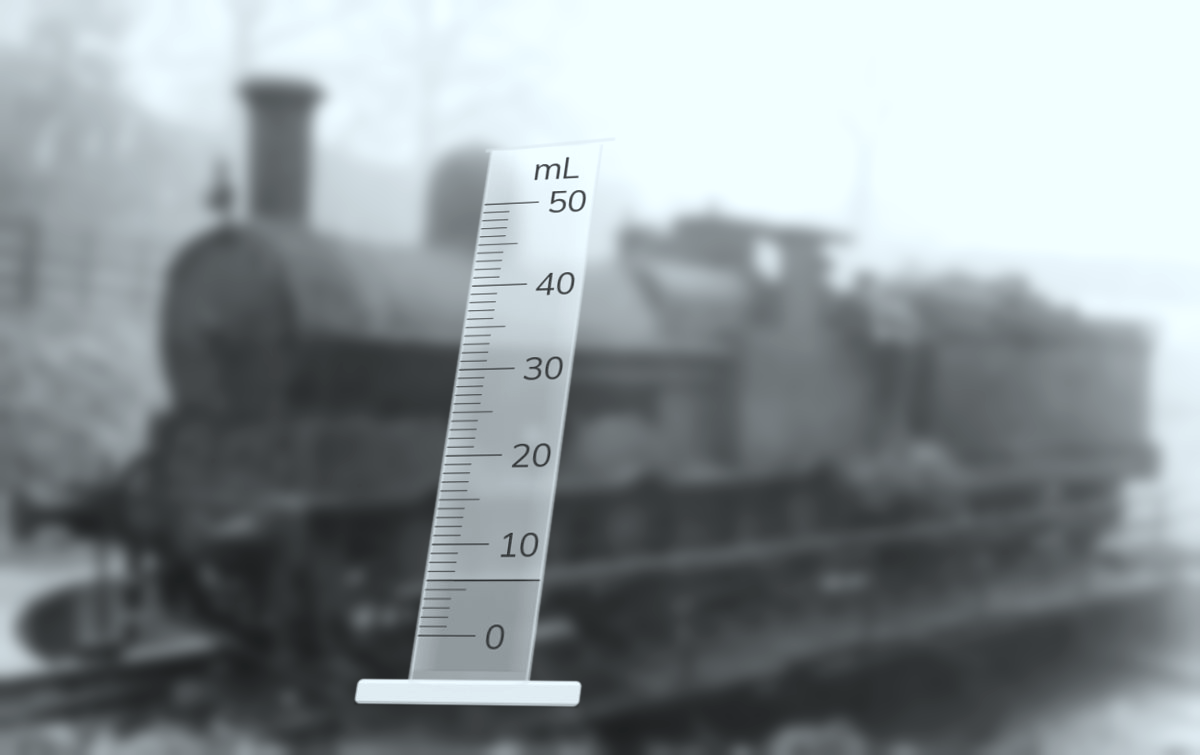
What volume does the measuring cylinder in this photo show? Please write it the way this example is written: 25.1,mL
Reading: 6,mL
